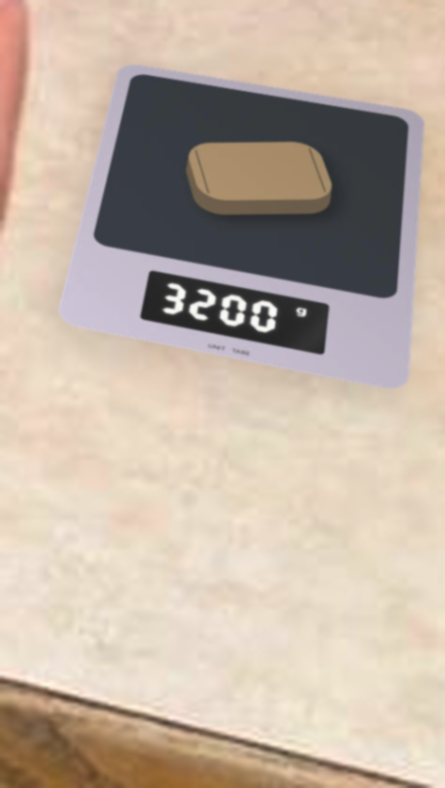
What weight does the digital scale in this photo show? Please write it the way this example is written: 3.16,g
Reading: 3200,g
